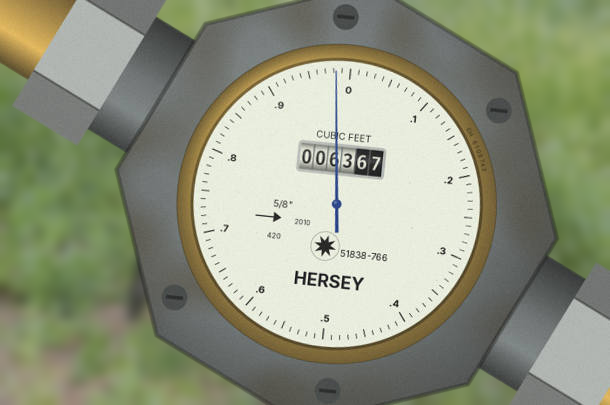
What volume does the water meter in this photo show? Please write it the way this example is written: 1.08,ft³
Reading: 6366.98,ft³
